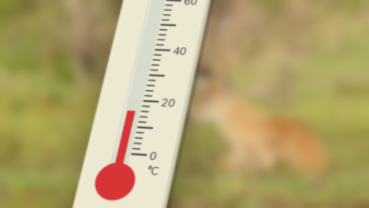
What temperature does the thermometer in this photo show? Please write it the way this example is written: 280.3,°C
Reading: 16,°C
